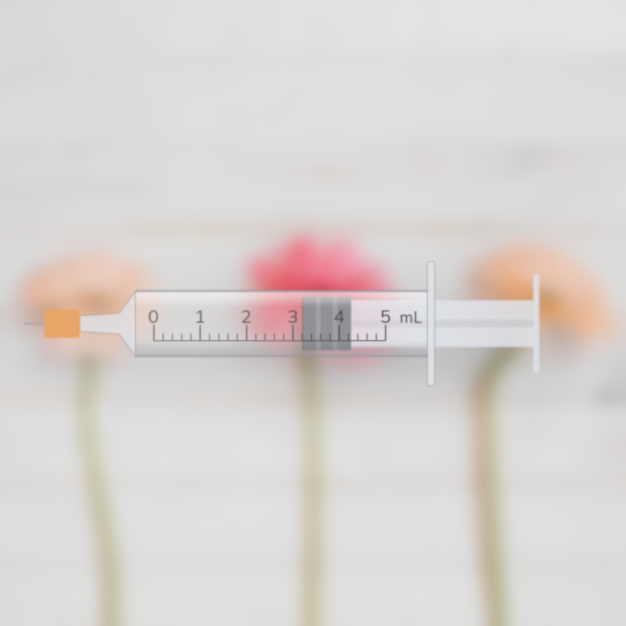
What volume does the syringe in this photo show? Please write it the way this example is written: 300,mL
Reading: 3.2,mL
